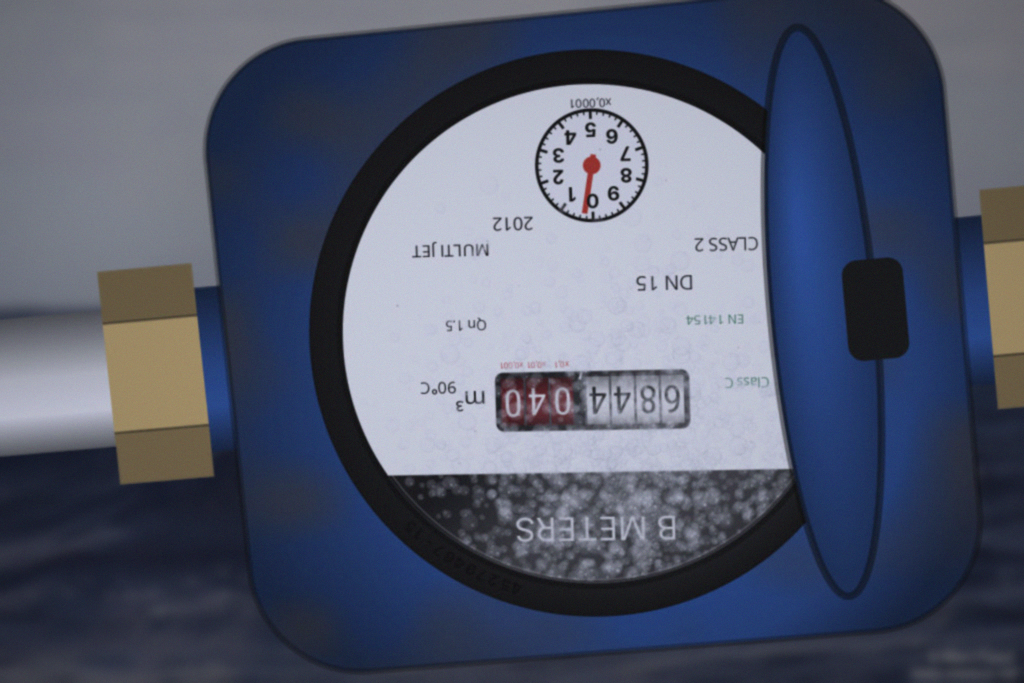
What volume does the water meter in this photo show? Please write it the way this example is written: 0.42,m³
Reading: 6844.0400,m³
